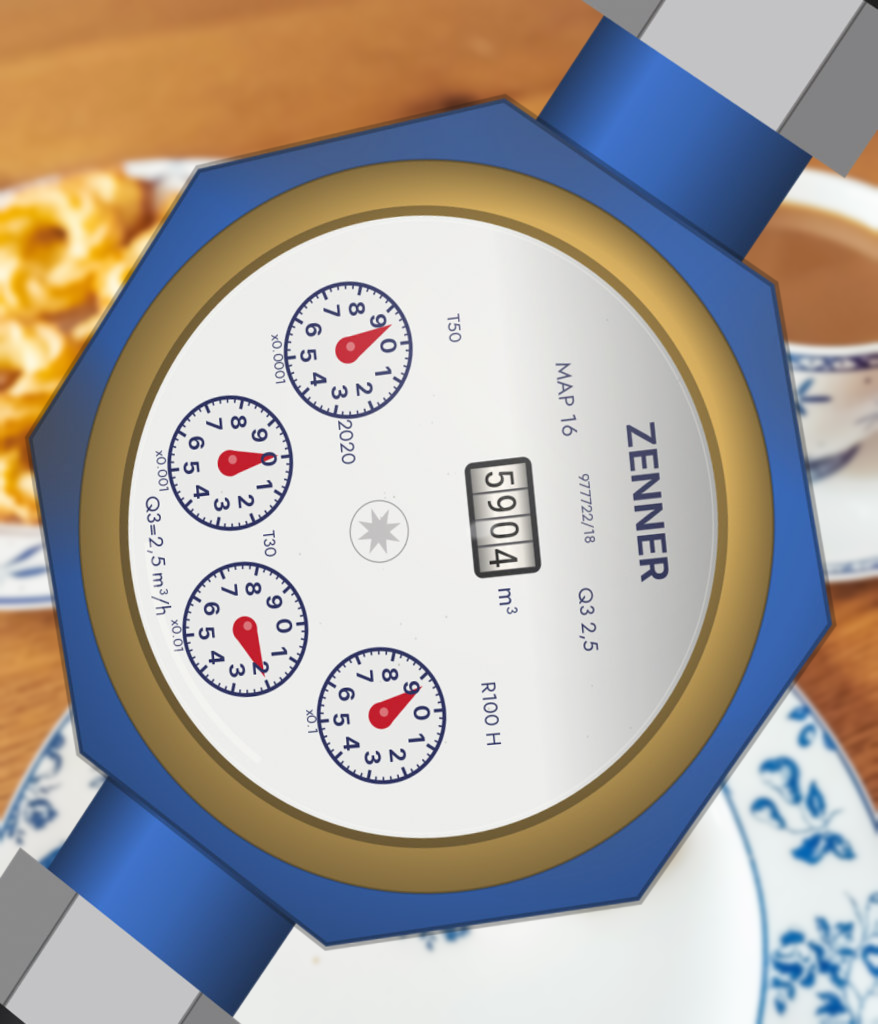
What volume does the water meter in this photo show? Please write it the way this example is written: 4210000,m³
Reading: 5903.9199,m³
